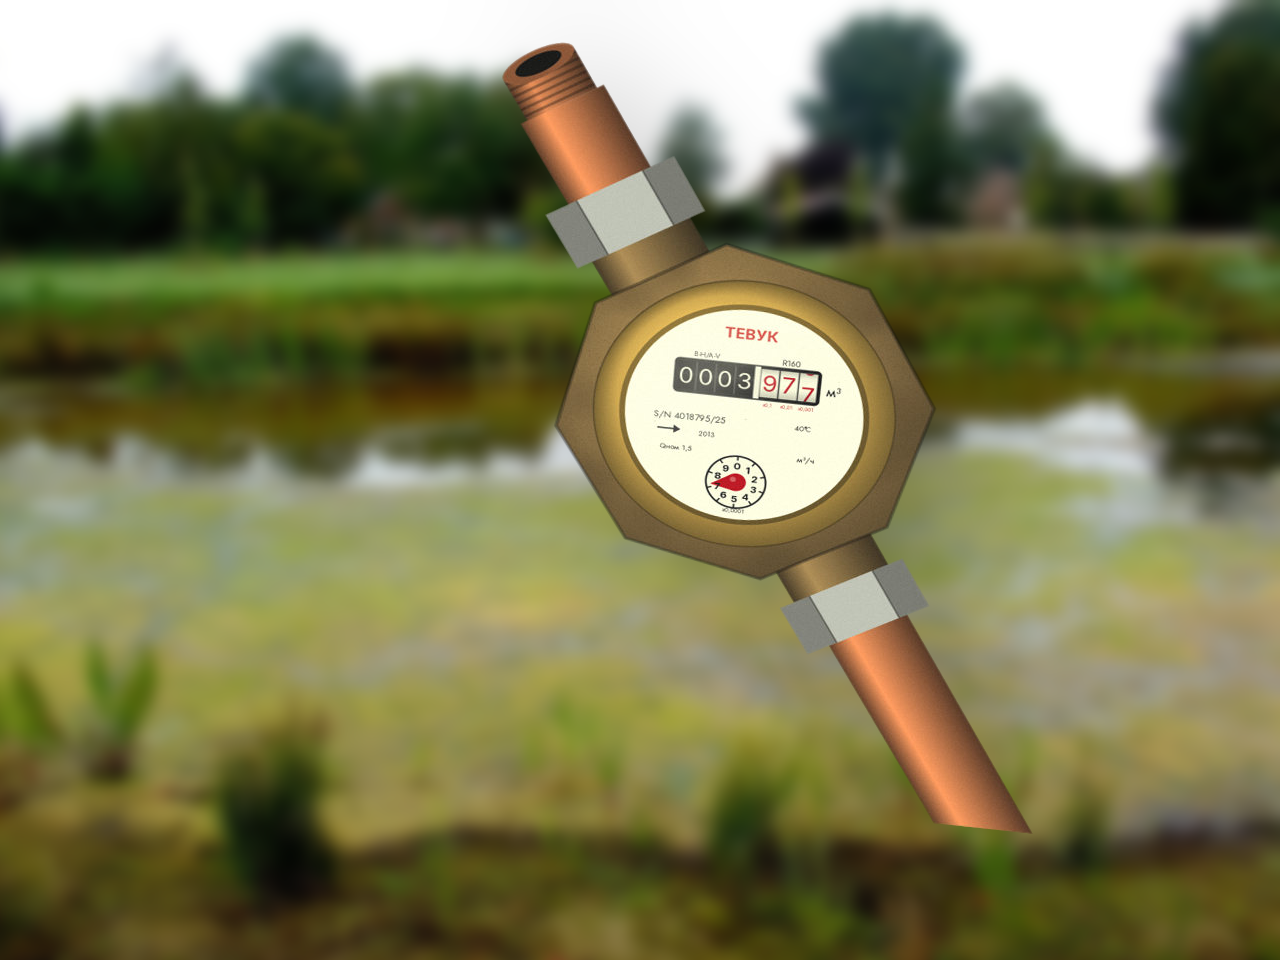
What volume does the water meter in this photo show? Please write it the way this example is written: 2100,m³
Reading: 3.9767,m³
